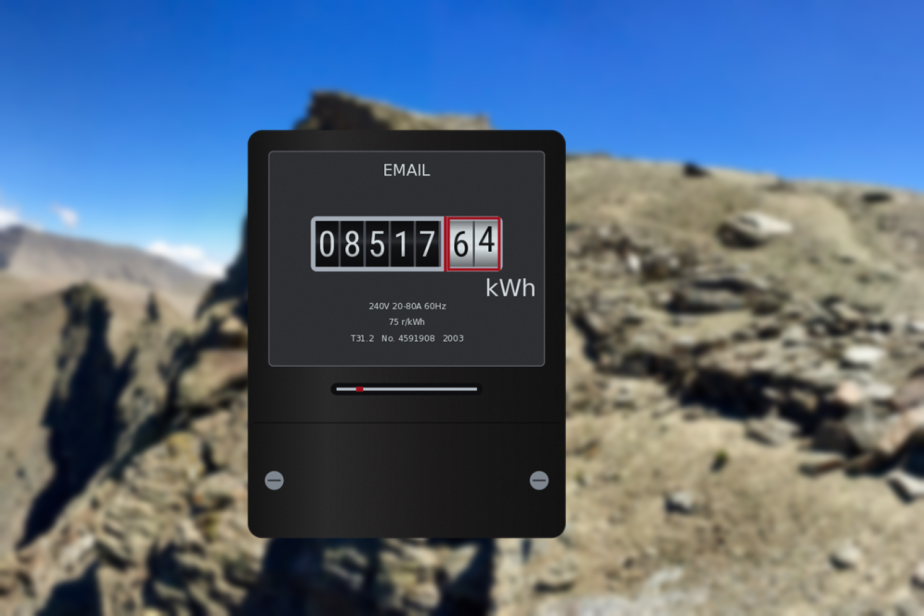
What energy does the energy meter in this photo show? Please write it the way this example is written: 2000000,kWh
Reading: 8517.64,kWh
